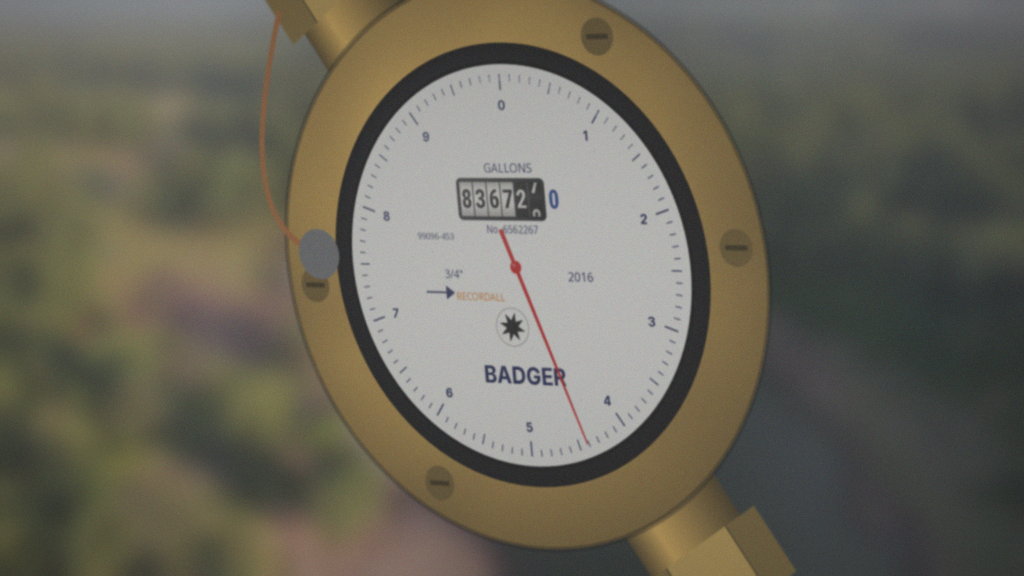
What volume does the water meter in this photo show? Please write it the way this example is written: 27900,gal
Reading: 8367274.4,gal
